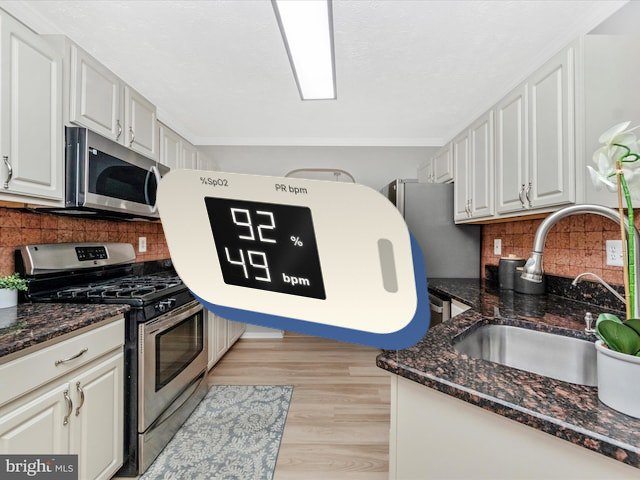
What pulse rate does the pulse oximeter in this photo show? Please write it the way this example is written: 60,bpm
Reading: 49,bpm
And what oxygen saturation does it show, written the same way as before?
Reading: 92,%
